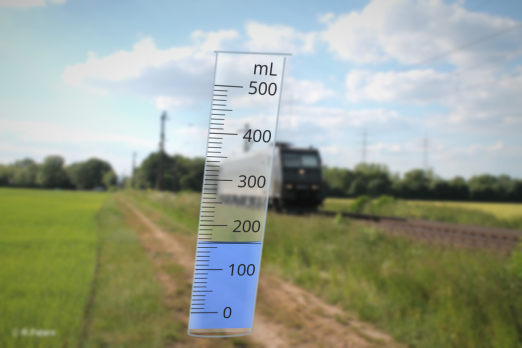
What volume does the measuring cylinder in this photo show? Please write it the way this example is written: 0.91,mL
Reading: 160,mL
